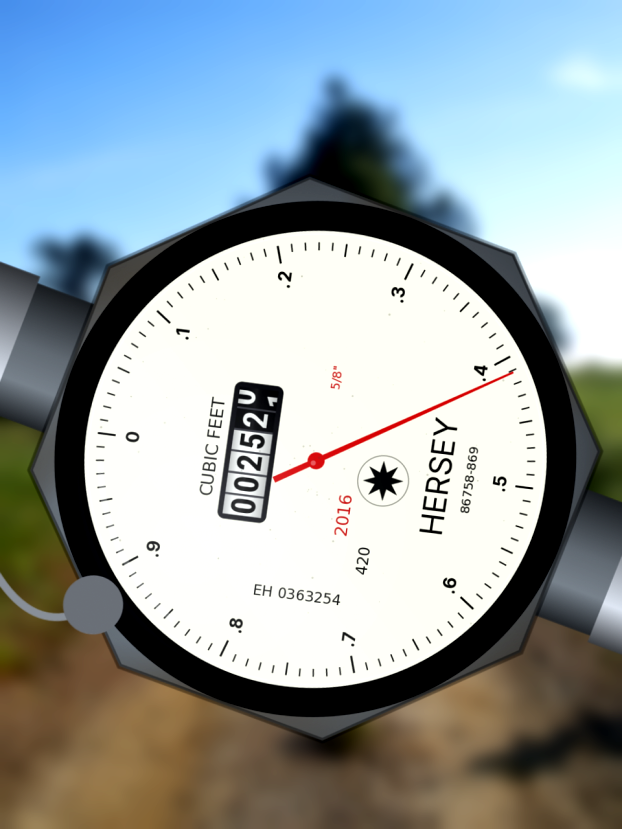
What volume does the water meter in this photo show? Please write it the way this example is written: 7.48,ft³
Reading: 2520.41,ft³
